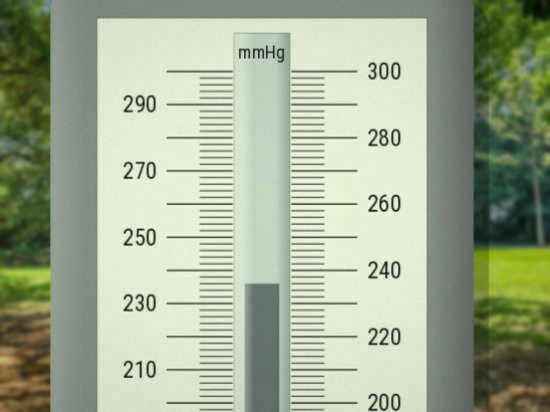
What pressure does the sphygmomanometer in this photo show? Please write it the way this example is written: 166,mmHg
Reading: 236,mmHg
